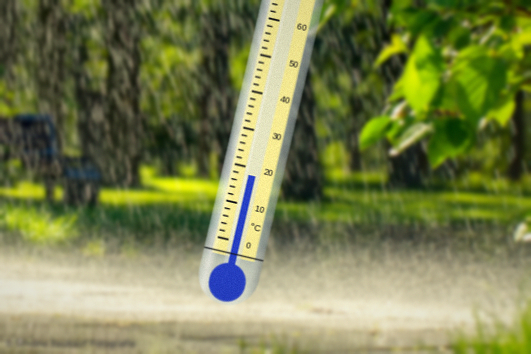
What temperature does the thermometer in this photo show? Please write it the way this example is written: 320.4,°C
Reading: 18,°C
